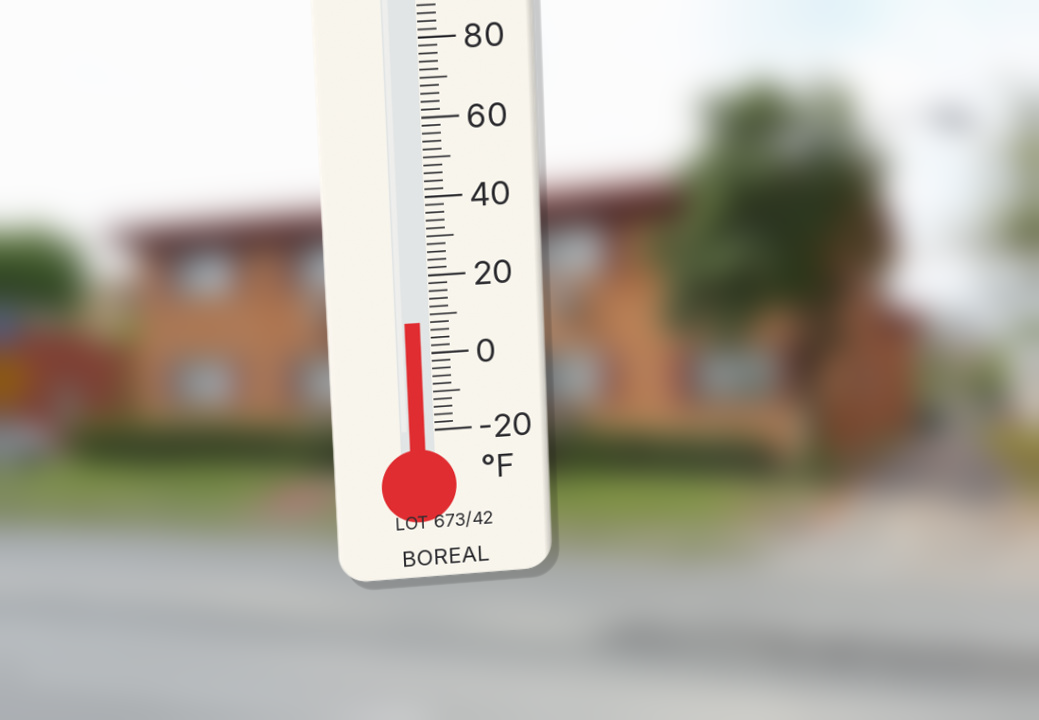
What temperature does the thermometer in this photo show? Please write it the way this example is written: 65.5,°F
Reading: 8,°F
